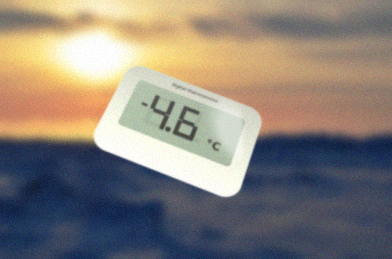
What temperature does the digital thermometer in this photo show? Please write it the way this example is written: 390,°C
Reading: -4.6,°C
